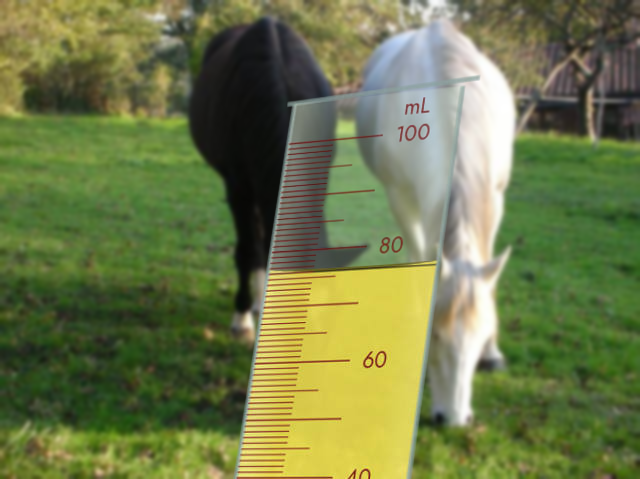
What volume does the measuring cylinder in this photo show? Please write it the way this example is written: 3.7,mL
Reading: 76,mL
